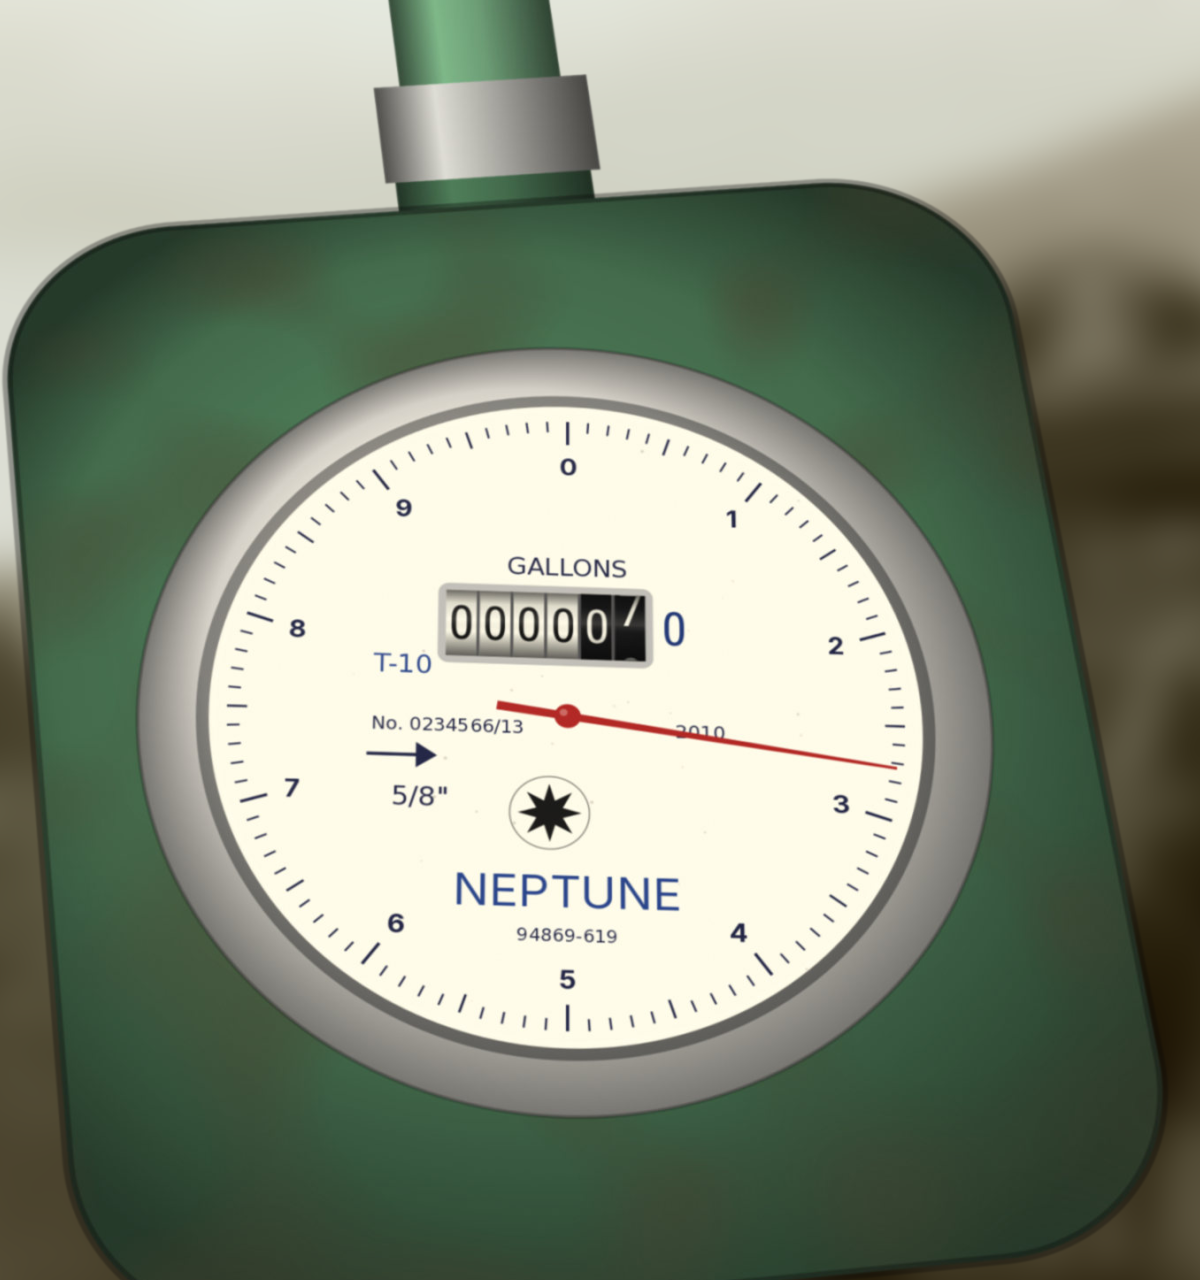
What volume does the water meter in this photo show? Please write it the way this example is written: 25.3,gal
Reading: 72.7,gal
